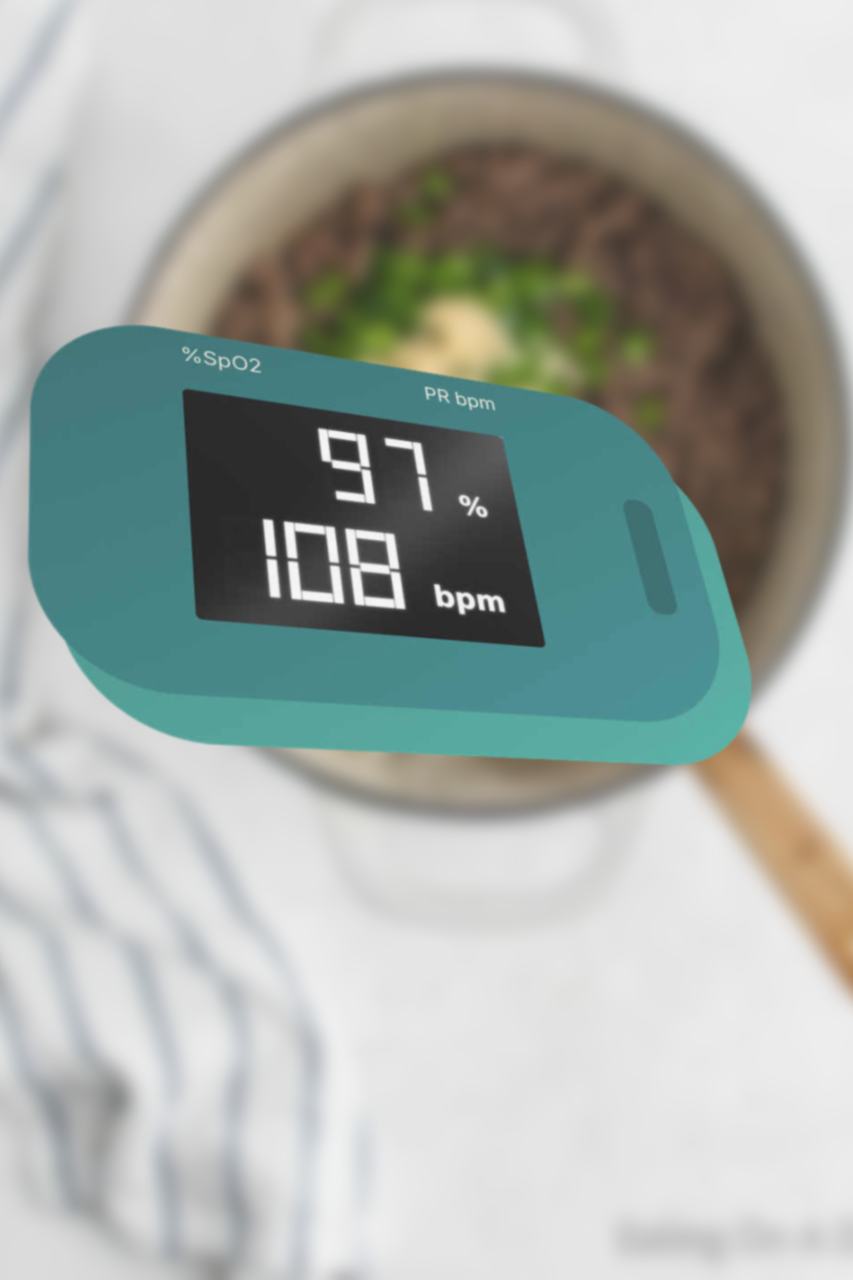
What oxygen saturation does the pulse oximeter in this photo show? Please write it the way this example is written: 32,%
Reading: 97,%
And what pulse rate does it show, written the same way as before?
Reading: 108,bpm
